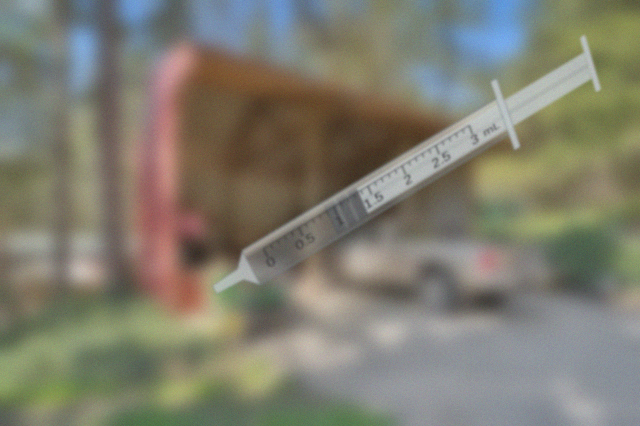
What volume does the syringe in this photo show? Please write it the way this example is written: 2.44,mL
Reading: 0.9,mL
